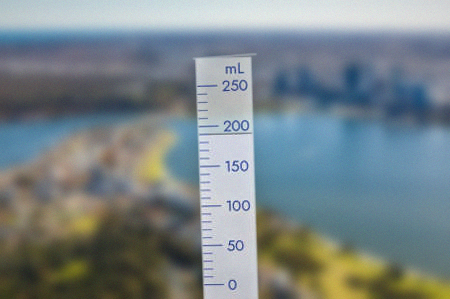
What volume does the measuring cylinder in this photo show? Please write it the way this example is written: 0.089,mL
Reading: 190,mL
